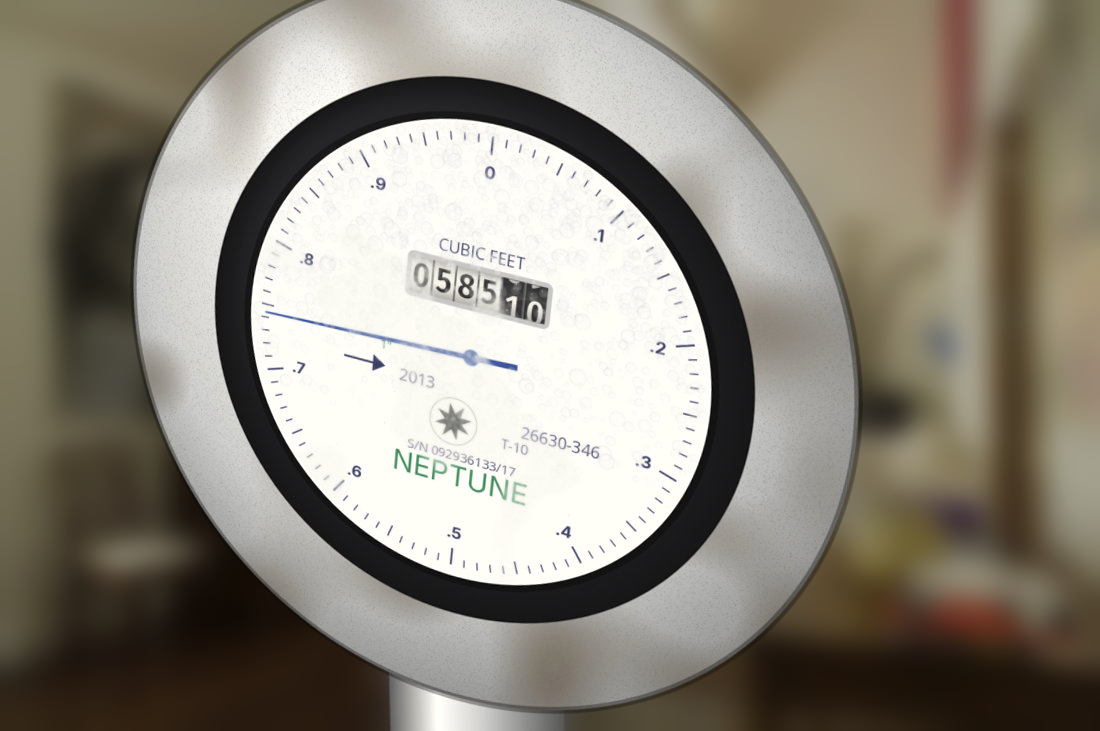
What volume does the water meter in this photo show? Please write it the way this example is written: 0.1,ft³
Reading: 58509.74,ft³
